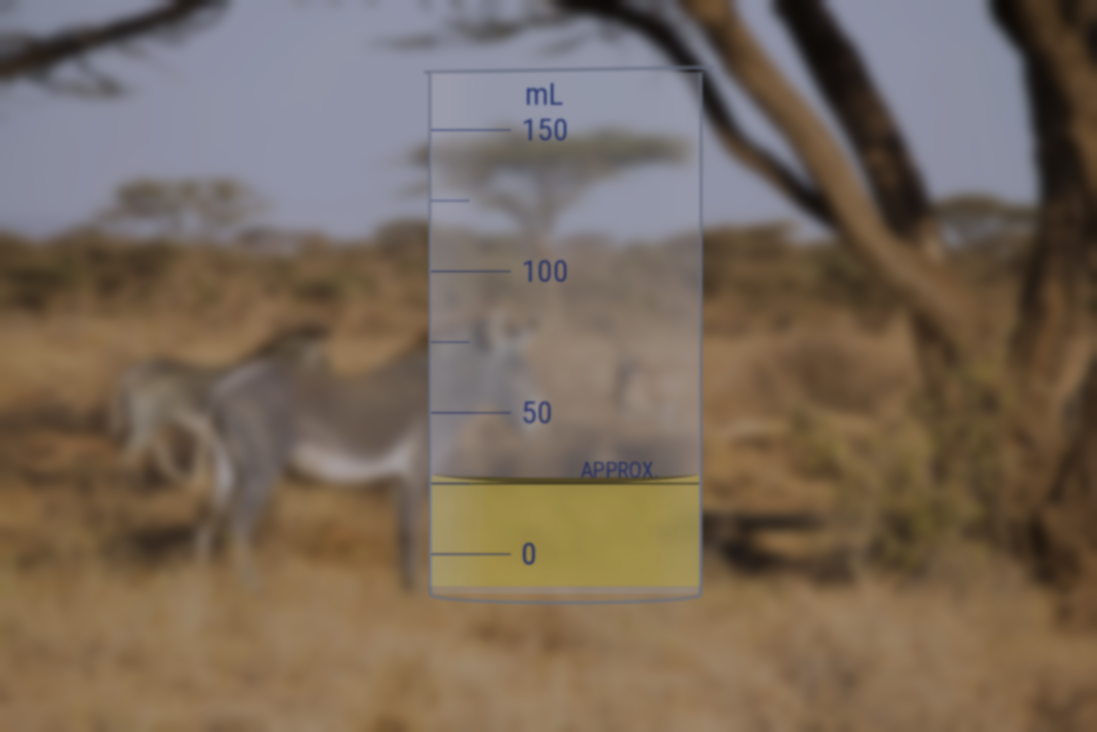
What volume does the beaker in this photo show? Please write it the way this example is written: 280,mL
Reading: 25,mL
